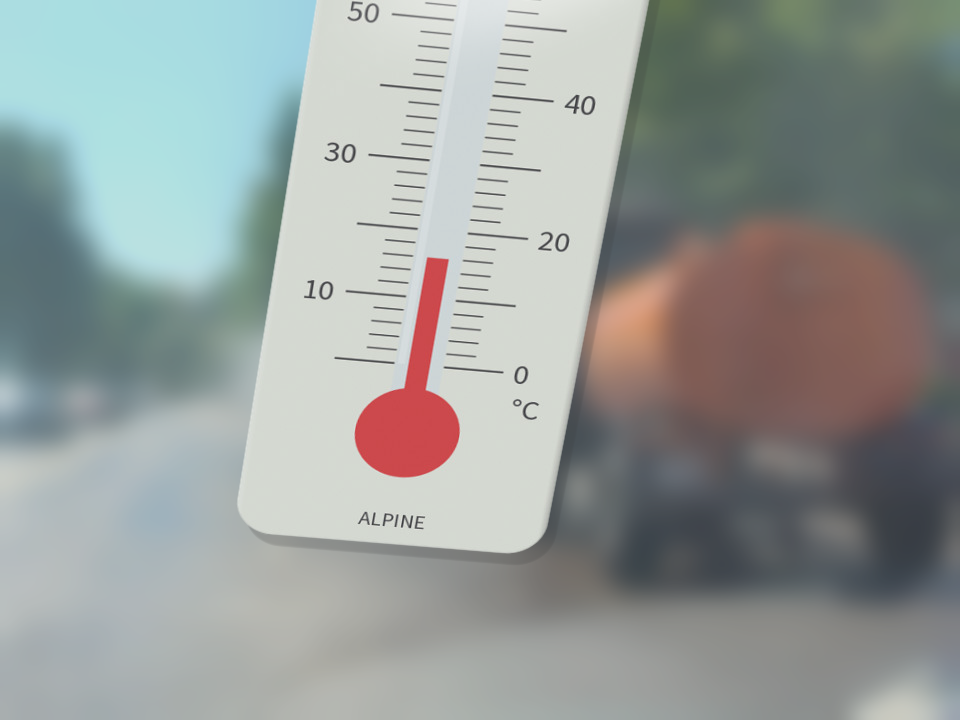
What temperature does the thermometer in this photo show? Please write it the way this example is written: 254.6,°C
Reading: 16,°C
